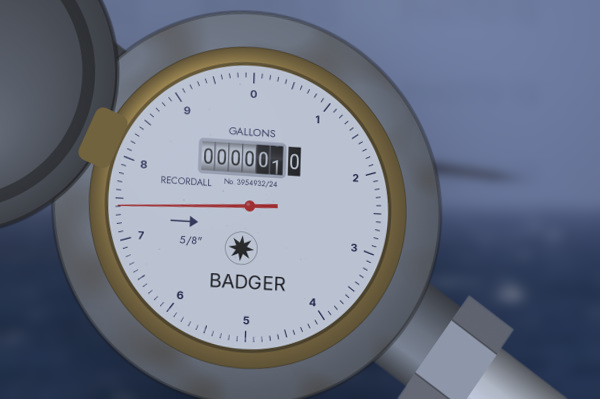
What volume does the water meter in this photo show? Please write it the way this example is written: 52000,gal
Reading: 7.4,gal
